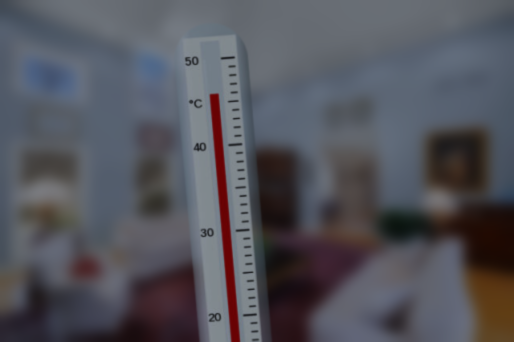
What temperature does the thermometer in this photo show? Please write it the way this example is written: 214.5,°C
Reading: 46,°C
